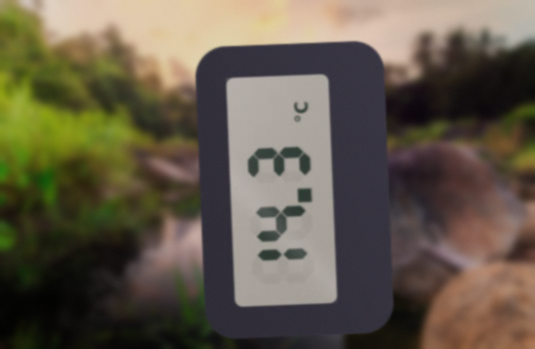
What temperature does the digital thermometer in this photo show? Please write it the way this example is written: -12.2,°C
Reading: 14.3,°C
